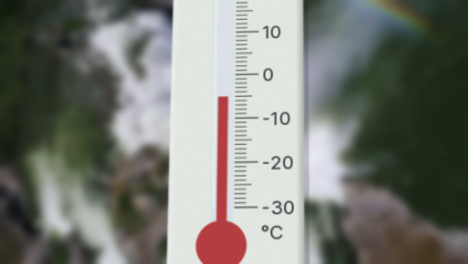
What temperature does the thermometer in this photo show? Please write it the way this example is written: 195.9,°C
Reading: -5,°C
